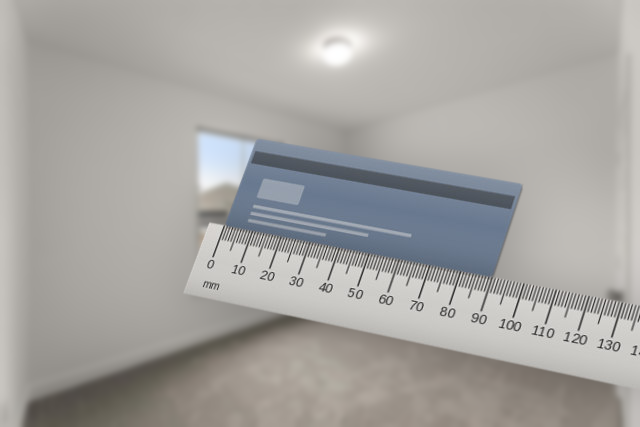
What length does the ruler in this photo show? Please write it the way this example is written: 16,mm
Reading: 90,mm
